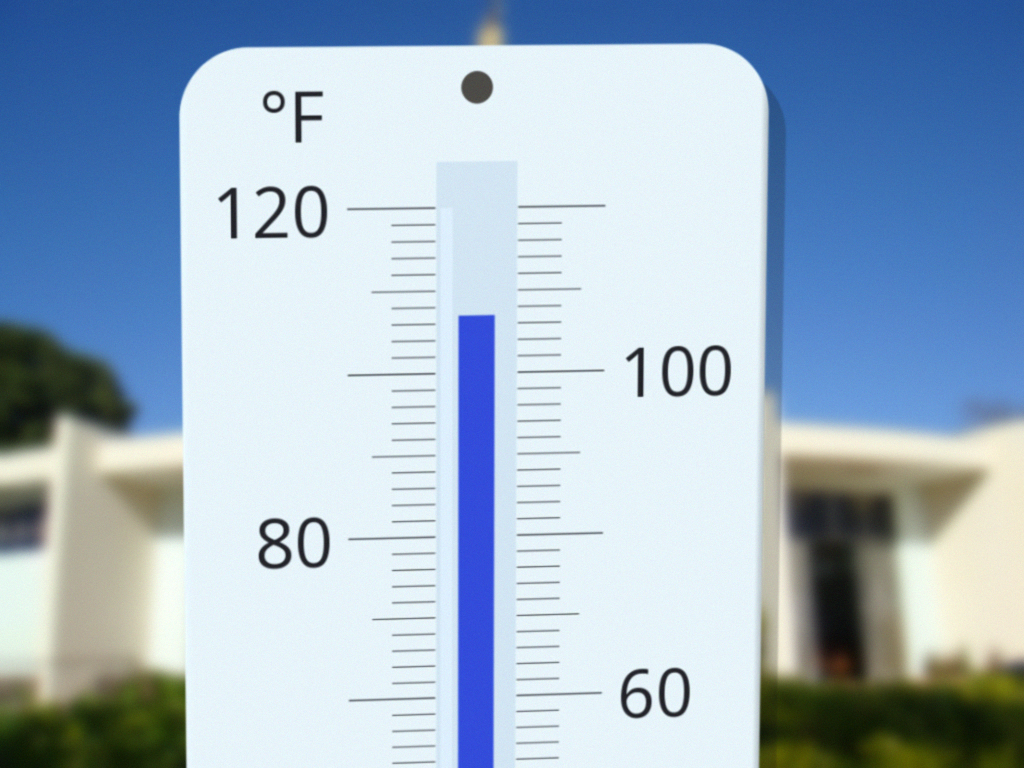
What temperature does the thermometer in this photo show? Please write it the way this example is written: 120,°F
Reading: 107,°F
